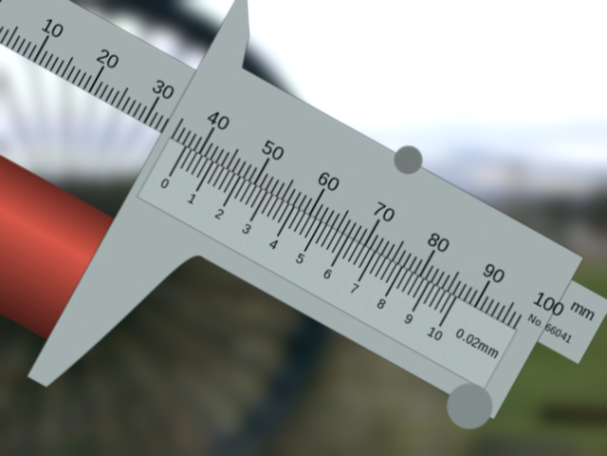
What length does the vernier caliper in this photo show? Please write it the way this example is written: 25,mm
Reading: 37.6,mm
